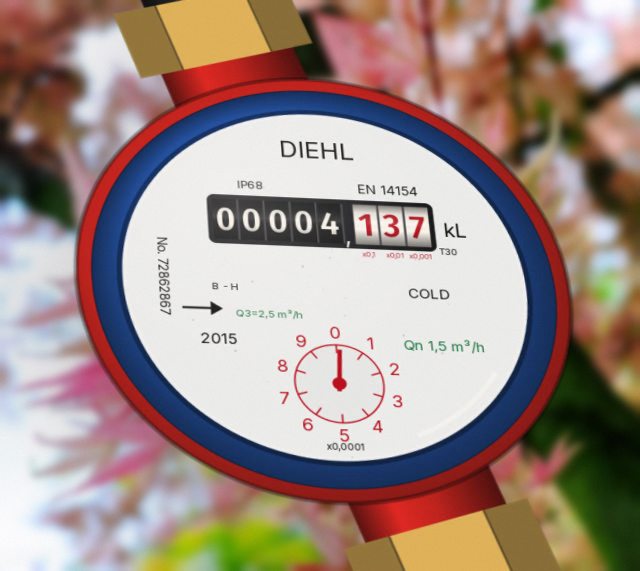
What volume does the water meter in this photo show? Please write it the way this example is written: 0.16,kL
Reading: 4.1370,kL
